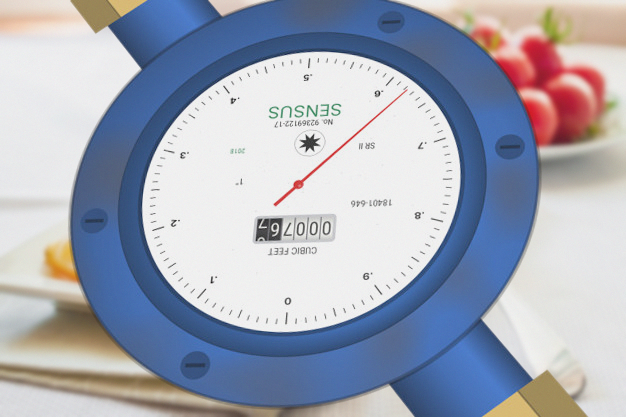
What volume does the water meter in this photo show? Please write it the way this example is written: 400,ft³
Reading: 766.62,ft³
